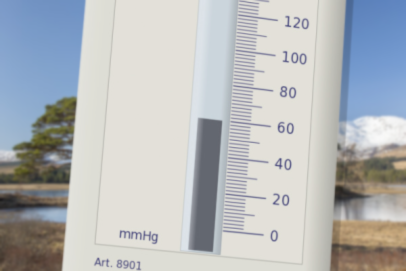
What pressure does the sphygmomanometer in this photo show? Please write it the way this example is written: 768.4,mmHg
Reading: 60,mmHg
